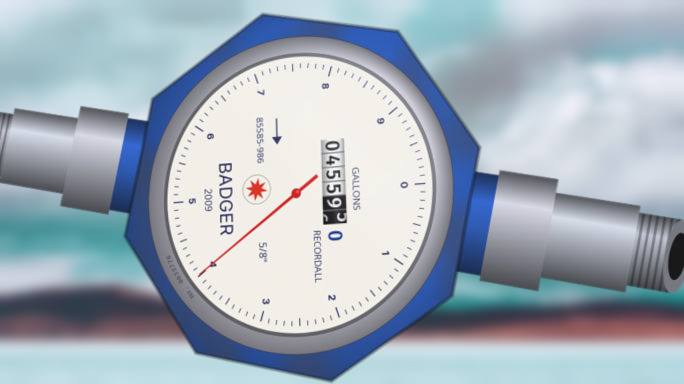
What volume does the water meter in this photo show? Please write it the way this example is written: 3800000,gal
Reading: 455954.0,gal
